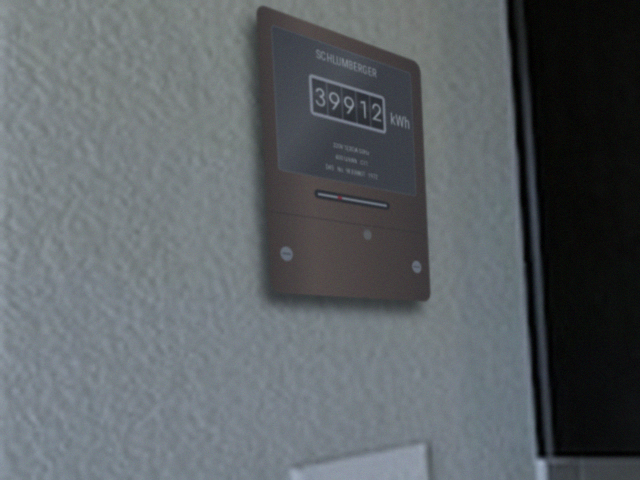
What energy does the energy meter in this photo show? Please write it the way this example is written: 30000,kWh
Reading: 39912,kWh
